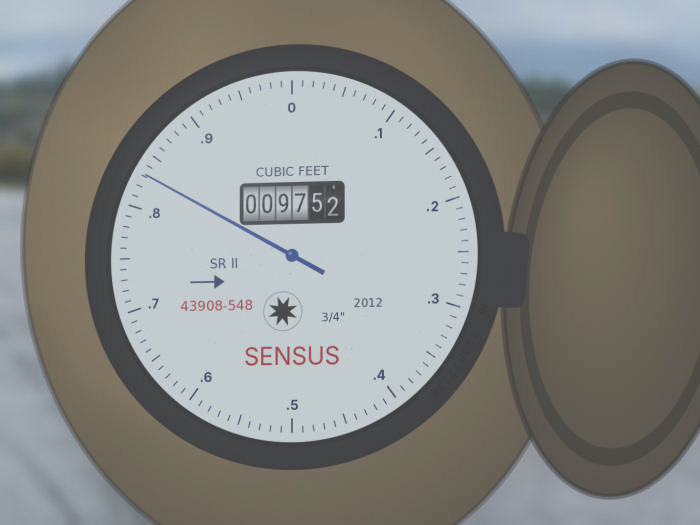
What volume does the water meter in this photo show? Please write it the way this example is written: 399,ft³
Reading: 9751.83,ft³
